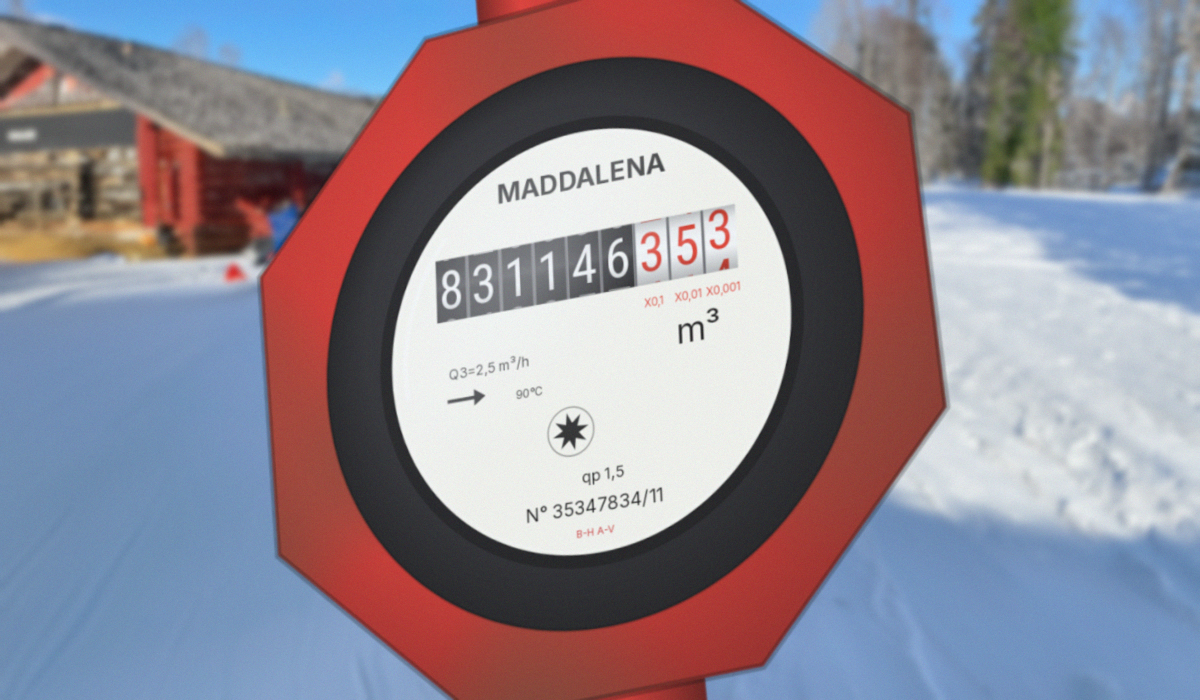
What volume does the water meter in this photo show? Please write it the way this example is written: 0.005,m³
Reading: 831146.353,m³
